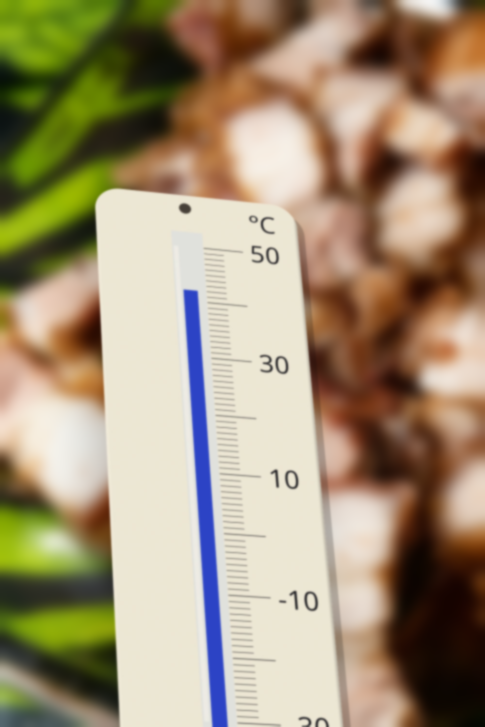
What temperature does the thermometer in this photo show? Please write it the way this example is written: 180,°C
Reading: 42,°C
